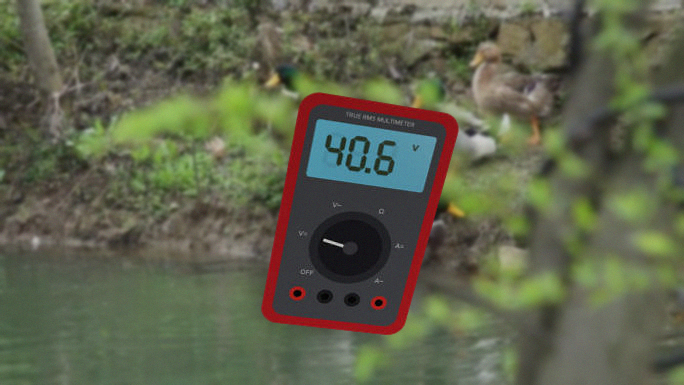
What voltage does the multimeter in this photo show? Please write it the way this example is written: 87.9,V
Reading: 40.6,V
